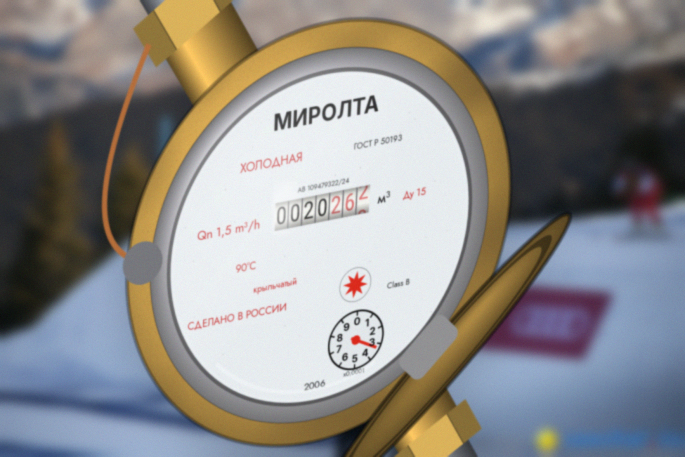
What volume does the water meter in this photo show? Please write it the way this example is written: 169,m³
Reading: 20.2623,m³
